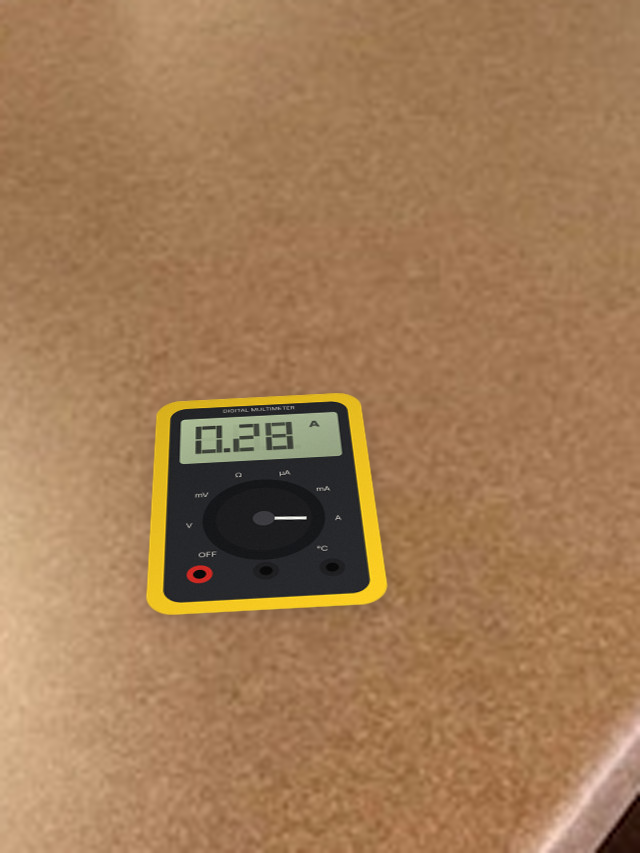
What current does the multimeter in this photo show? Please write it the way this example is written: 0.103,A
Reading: 0.28,A
